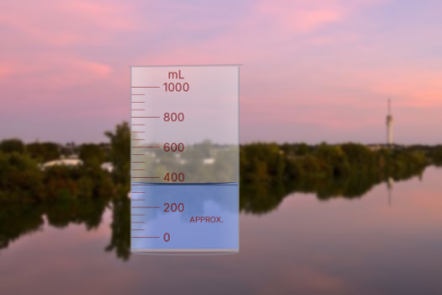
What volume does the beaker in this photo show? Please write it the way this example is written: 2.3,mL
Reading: 350,mL
